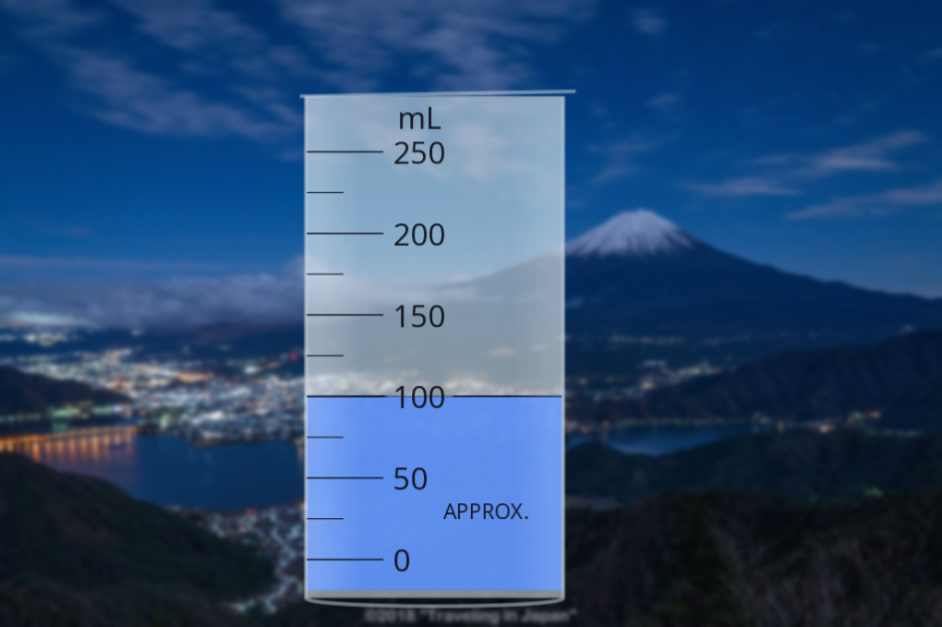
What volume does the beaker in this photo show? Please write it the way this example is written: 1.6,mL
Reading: 100,mL
